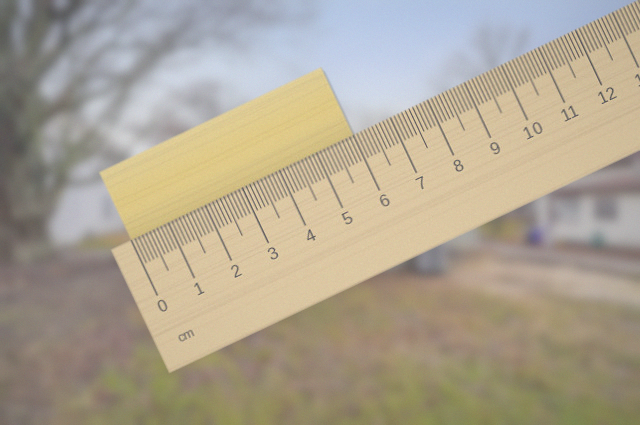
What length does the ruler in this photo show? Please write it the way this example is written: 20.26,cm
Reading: 6,cm
